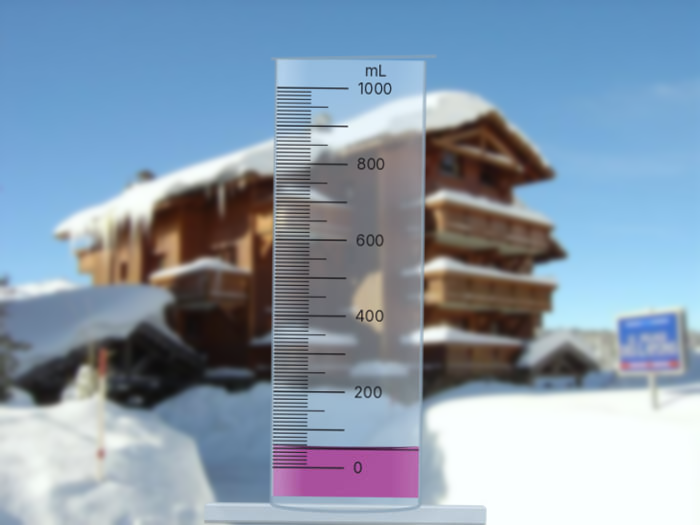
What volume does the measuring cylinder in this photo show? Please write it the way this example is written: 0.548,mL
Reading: 50,mL
